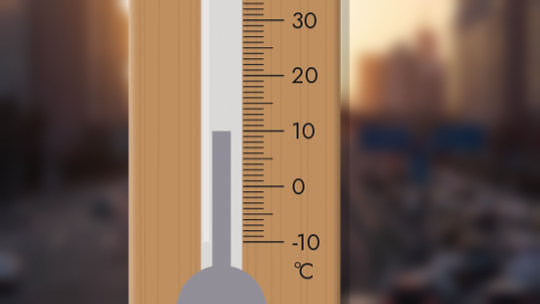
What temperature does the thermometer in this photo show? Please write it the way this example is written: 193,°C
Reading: 10,°C
